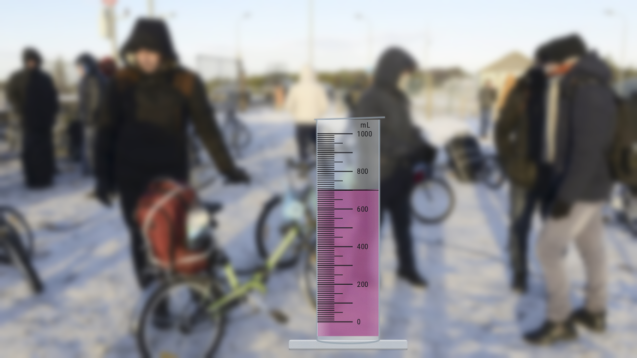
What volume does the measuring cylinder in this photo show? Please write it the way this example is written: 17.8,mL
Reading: 700,mL
